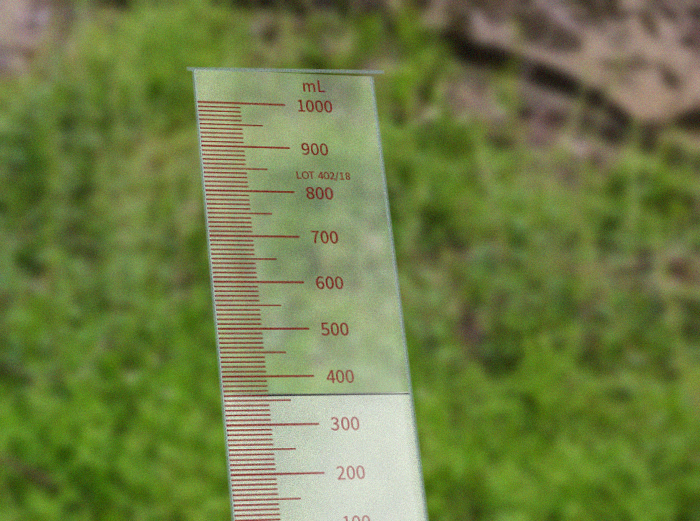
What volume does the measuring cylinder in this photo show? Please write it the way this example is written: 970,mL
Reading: 360,mL
